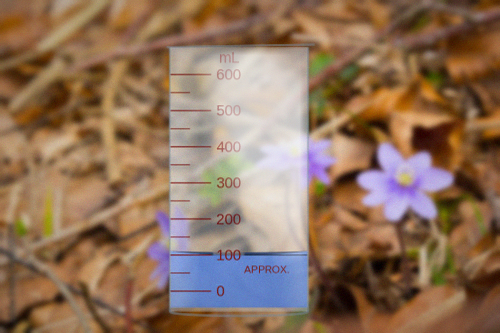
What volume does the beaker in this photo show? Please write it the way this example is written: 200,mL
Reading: 100,mL
